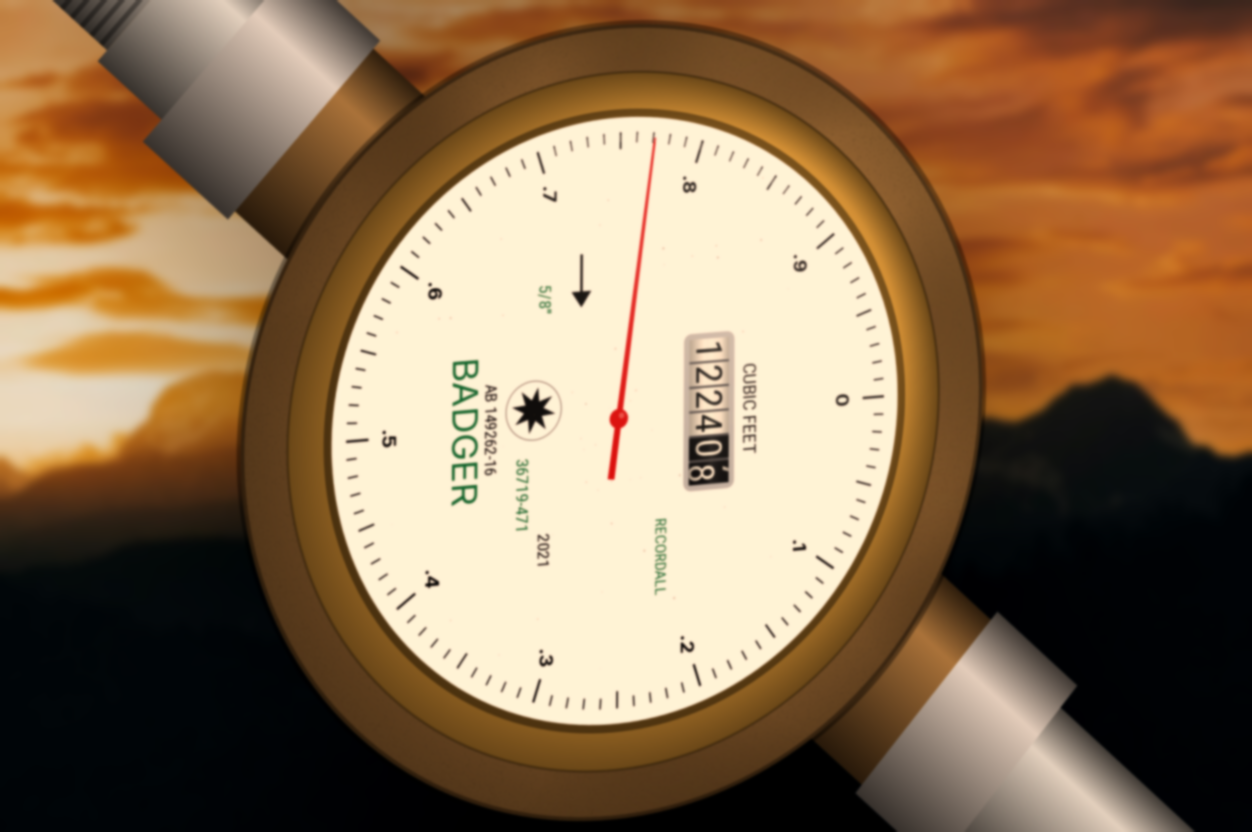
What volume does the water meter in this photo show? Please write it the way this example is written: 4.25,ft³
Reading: 122407.77,ft³
